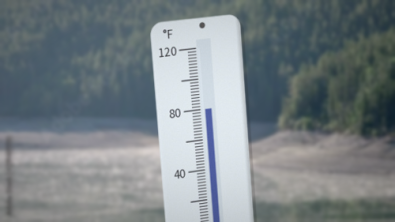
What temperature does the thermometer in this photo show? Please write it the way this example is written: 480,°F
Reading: 80,°F
